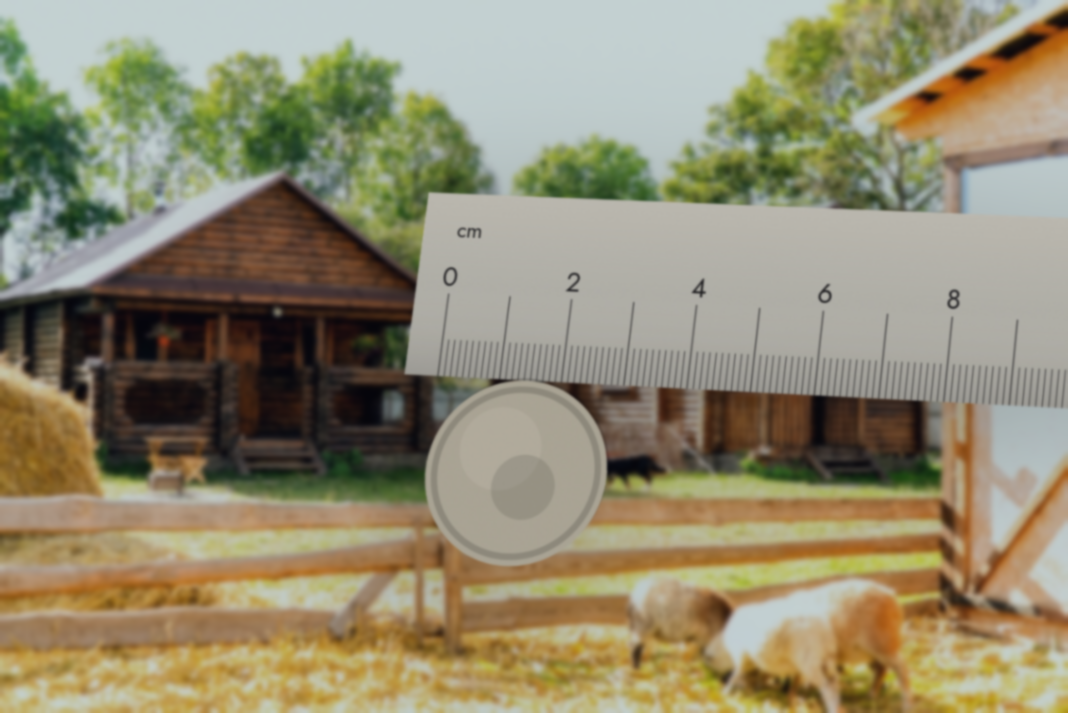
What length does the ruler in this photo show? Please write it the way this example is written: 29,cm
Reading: 2.9,cm
